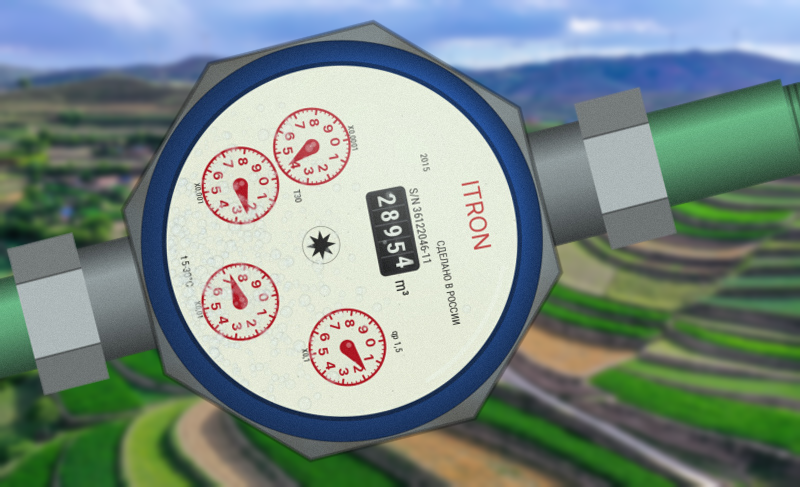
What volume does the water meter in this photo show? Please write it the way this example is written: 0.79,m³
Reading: 28954.1724,m³
